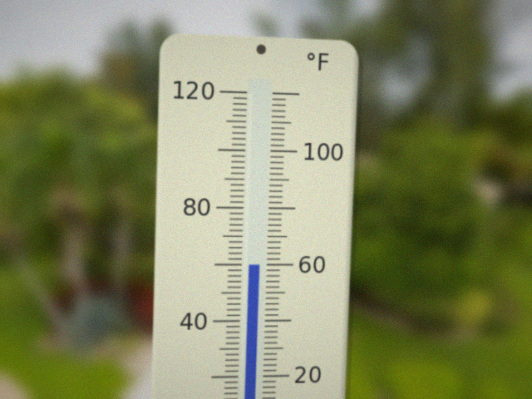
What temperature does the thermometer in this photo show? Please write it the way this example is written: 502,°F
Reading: 60,°F
